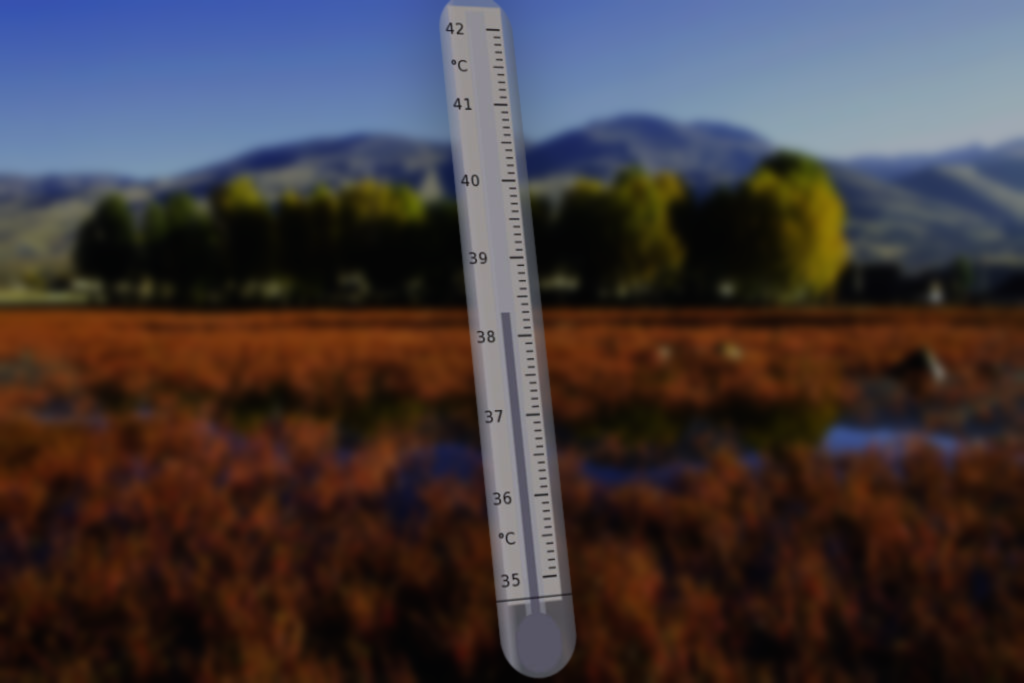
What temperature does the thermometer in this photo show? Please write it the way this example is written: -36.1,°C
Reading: 38.3,°C
